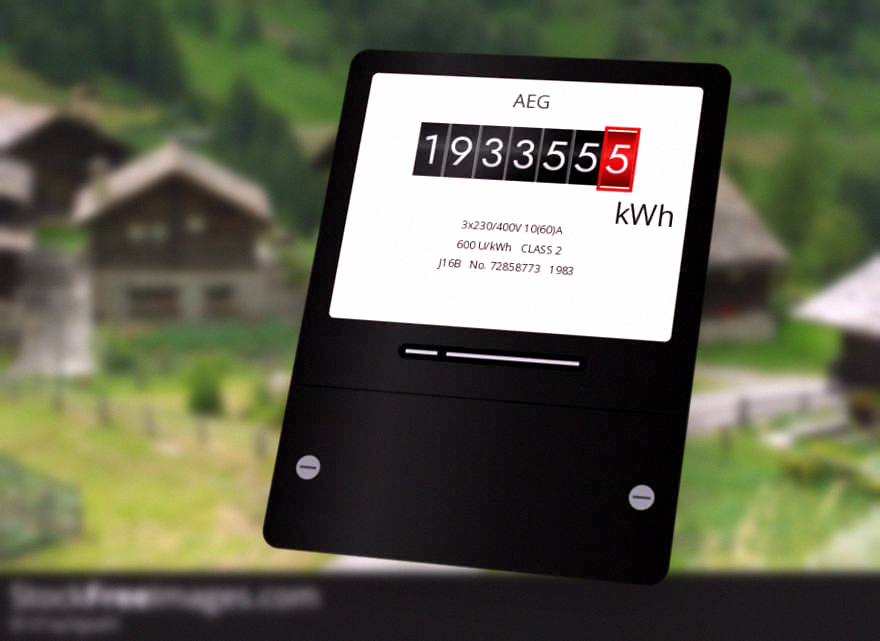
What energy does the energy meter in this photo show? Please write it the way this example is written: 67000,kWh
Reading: 193355.5,kWh
